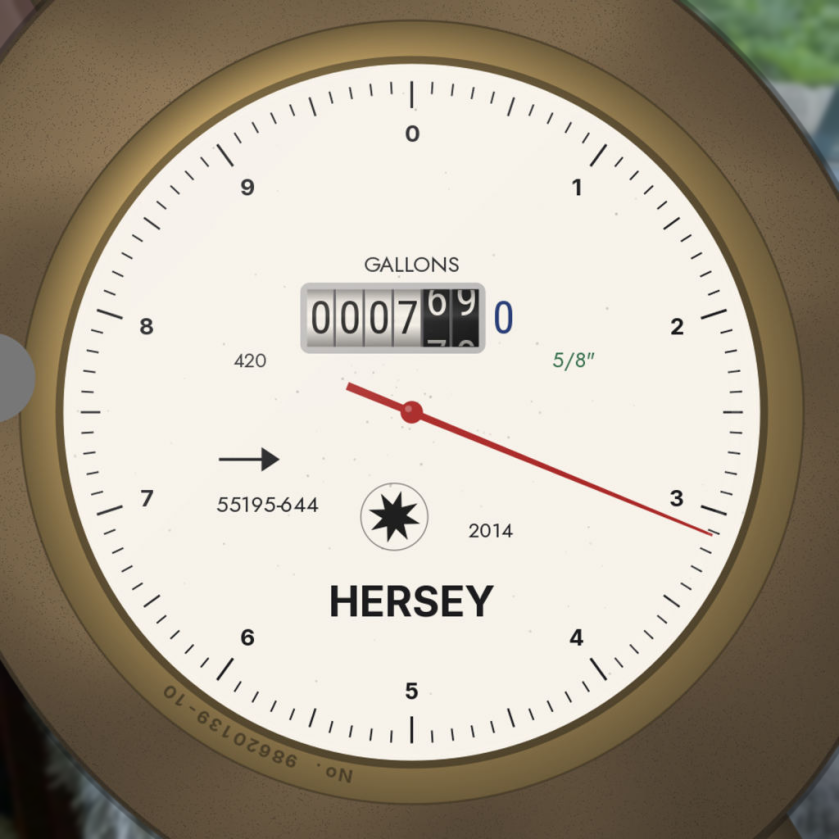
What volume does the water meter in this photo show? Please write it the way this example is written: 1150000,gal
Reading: 7693.1,gal
